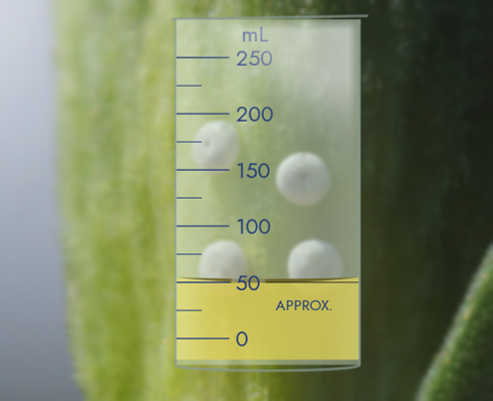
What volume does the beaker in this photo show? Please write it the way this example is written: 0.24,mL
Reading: 50,mL
